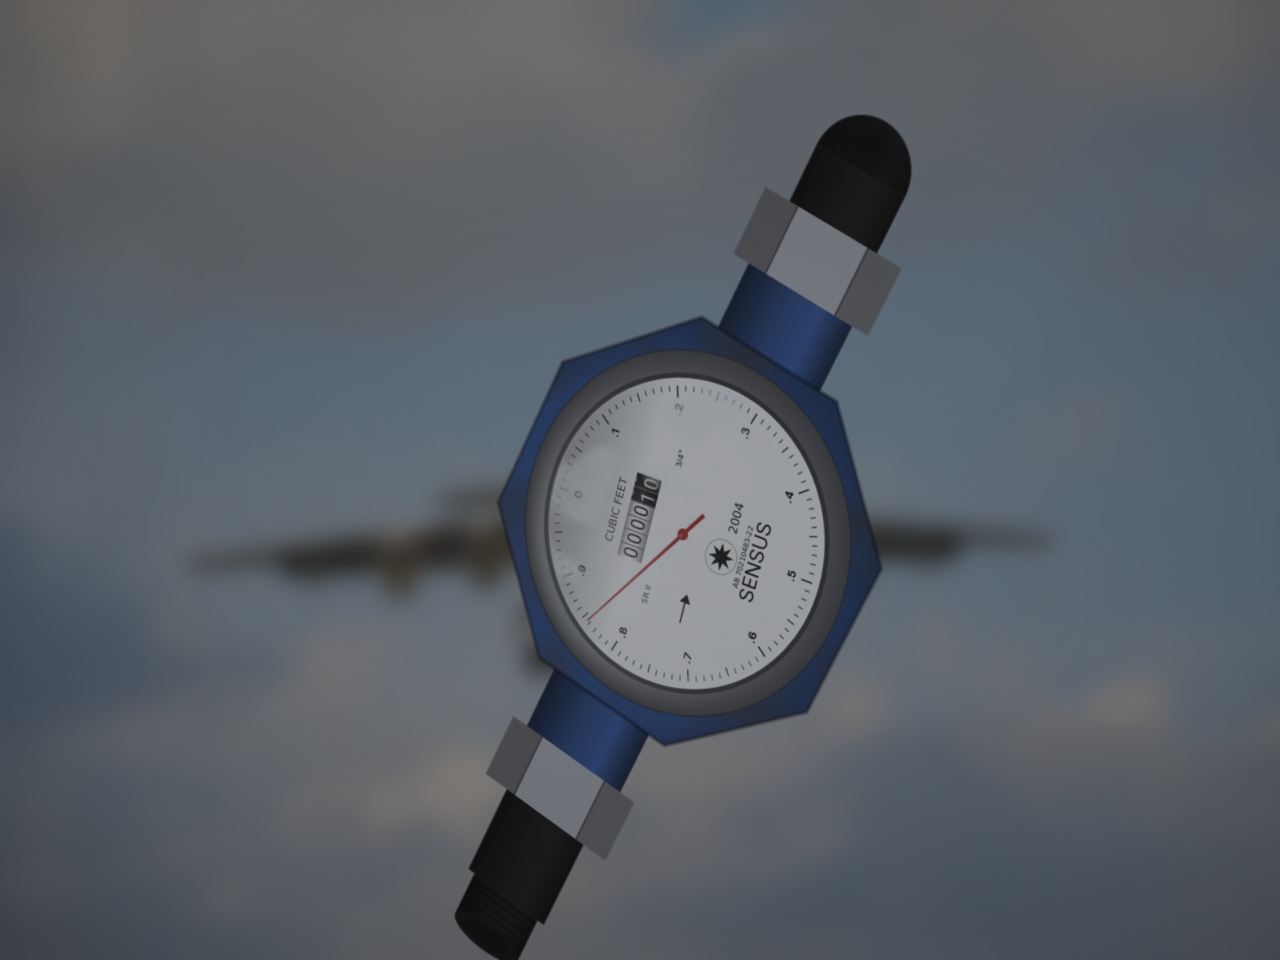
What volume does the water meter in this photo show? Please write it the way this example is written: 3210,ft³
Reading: 9.84,ft³
